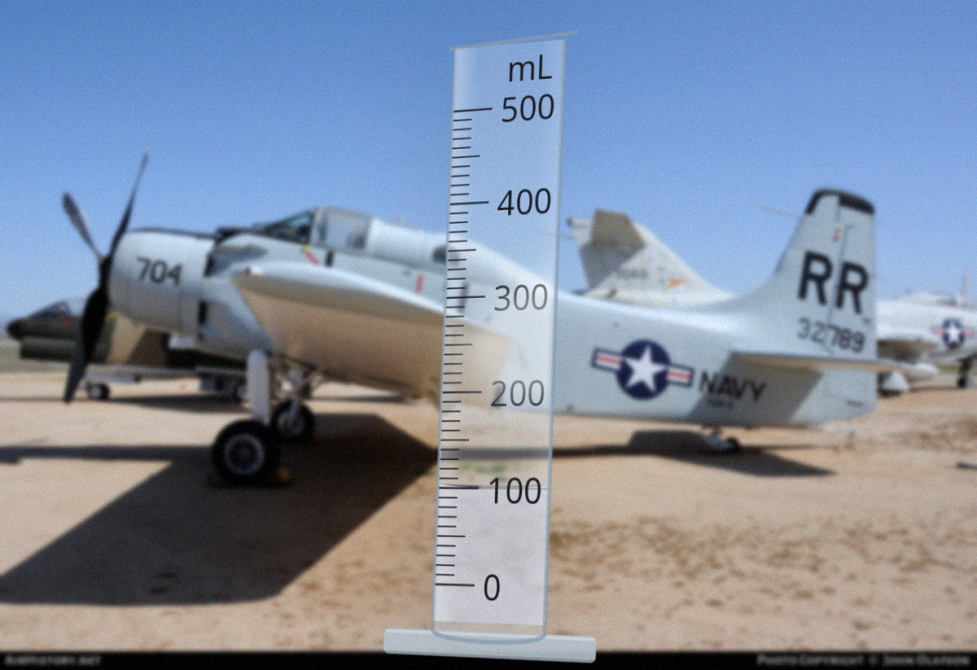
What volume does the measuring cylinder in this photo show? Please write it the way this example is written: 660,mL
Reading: 100,mL
